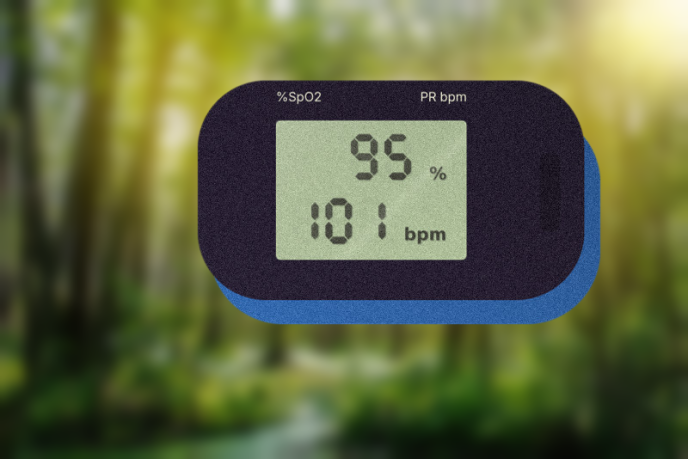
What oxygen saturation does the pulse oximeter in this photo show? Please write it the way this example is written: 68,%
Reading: 95,%
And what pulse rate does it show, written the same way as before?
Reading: 101,bpm
